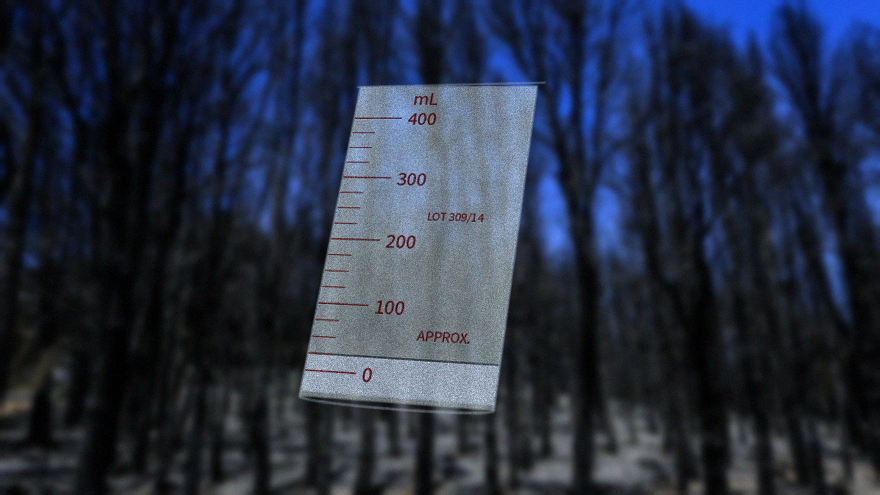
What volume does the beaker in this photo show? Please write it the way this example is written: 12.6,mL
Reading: 25,mL
